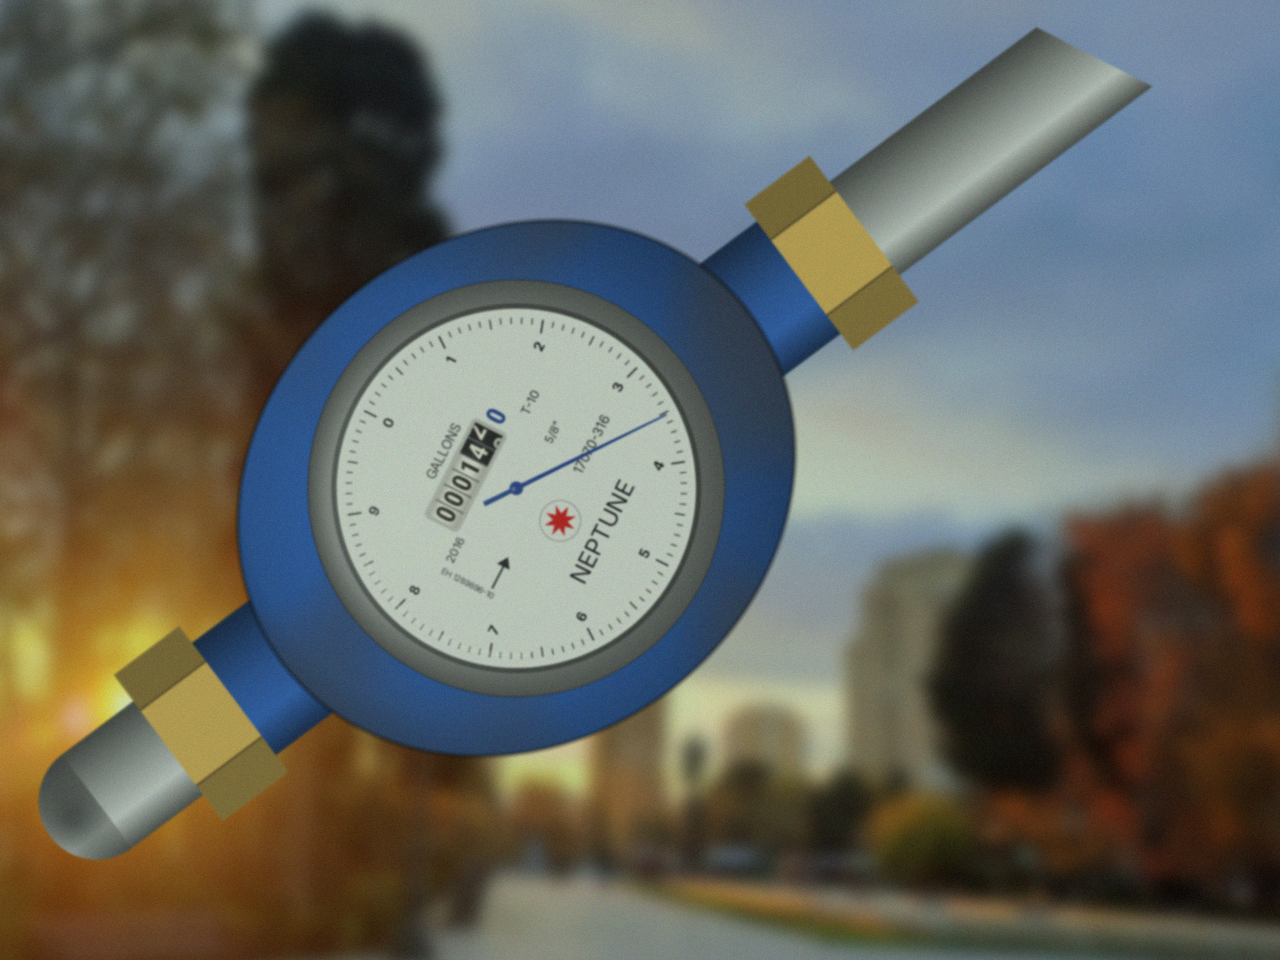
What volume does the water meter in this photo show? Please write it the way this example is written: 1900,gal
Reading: 1423.5,gal
